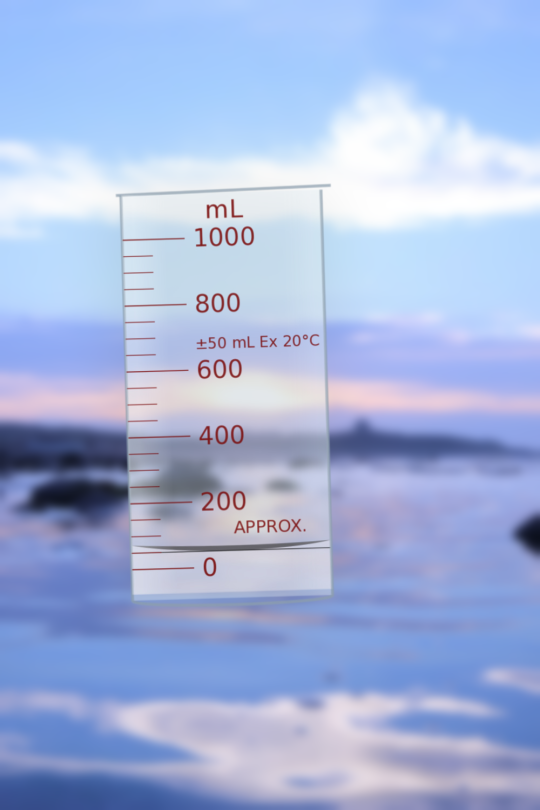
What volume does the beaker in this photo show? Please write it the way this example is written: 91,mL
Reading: 50,mL
